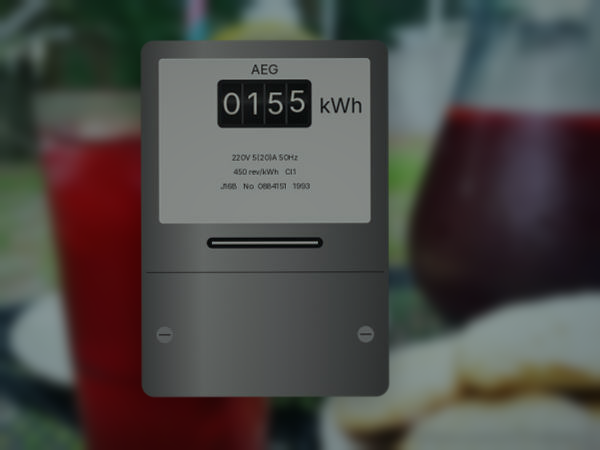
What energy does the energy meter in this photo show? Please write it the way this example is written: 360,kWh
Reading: 155,kWh
